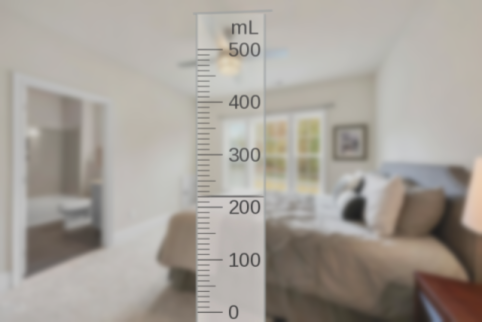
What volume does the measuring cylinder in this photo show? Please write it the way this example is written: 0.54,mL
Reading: 220,mL
